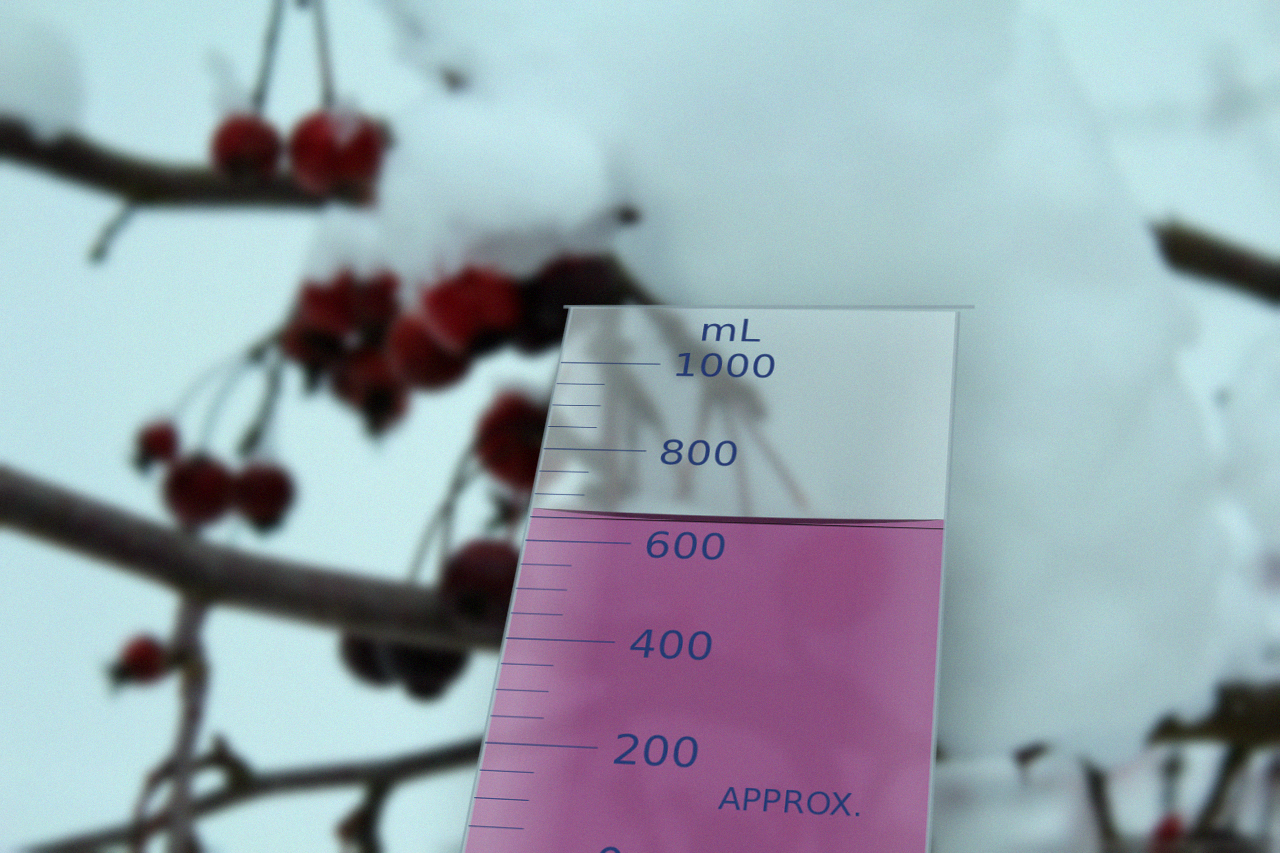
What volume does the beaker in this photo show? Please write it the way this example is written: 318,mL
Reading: 650,mL
